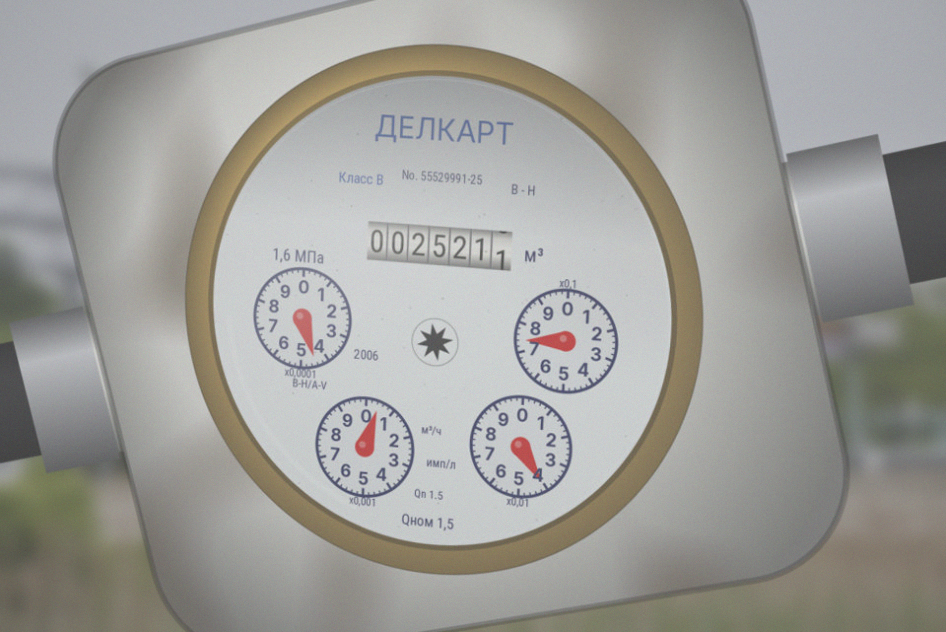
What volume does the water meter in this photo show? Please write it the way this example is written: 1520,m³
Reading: 25210.7404,m³
